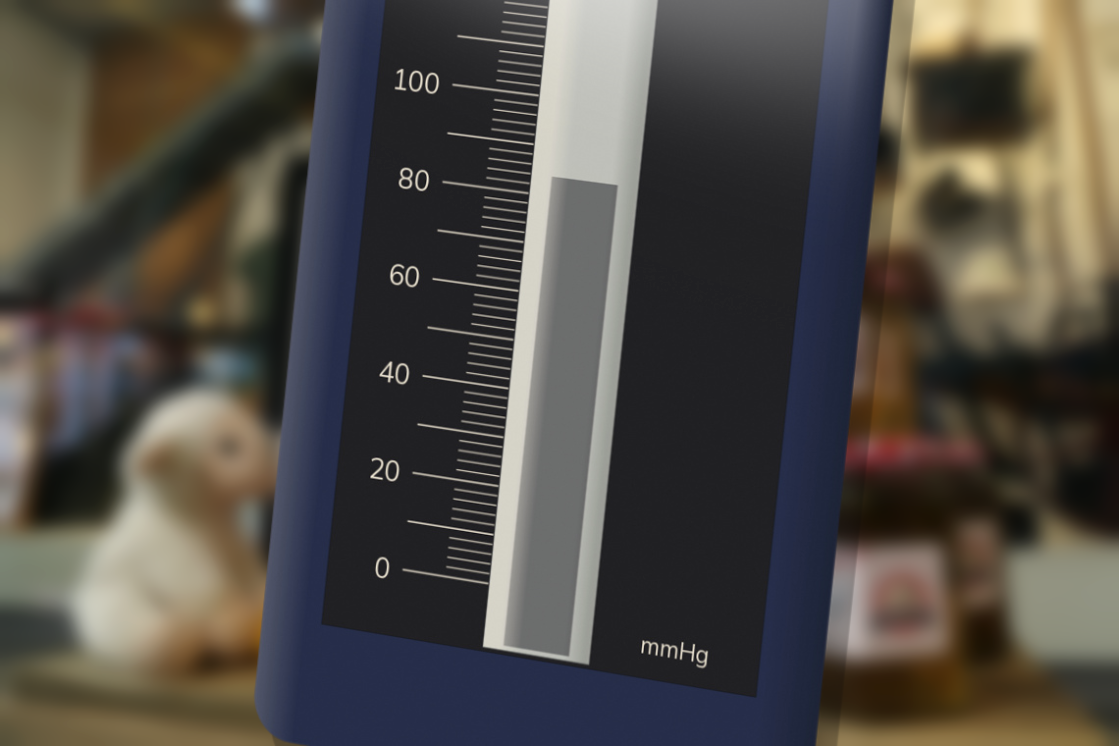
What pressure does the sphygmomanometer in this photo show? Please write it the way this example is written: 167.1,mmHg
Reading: 84,mmHg
